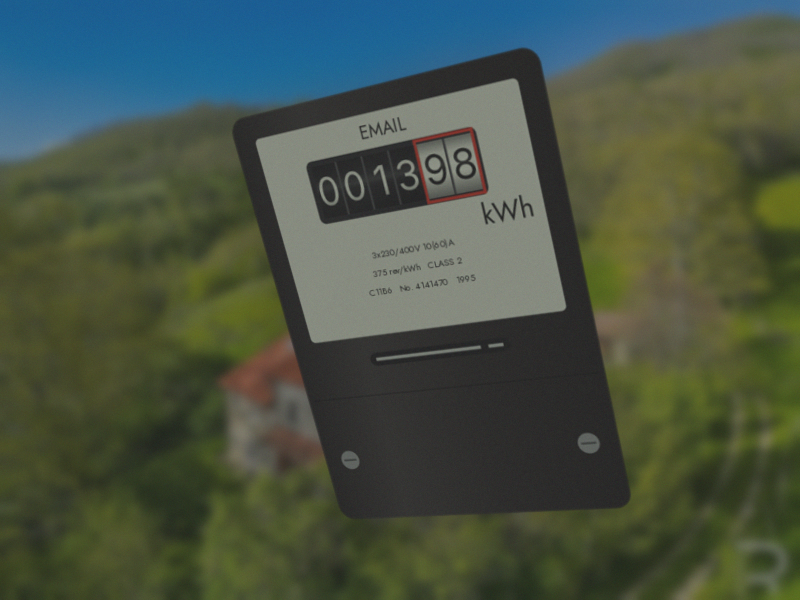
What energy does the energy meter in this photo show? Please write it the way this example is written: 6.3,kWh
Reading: 13.98,kWh
